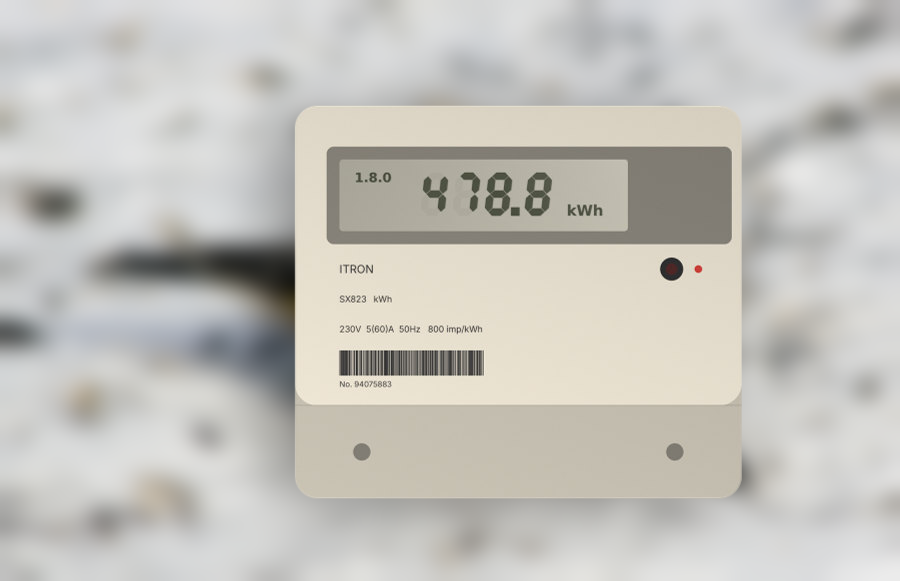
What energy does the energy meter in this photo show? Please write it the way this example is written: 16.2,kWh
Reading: 478.8,kWh
